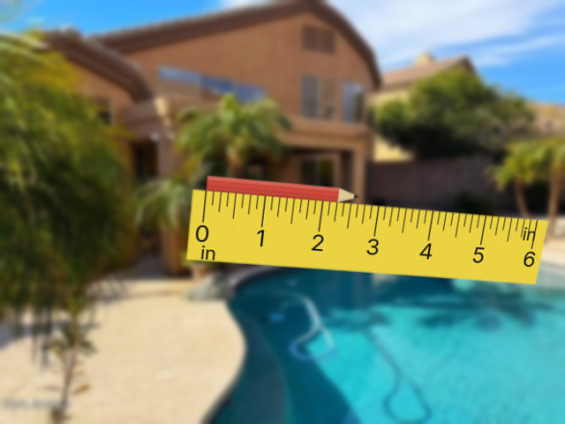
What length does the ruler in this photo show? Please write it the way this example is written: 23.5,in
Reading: 2.625,in
